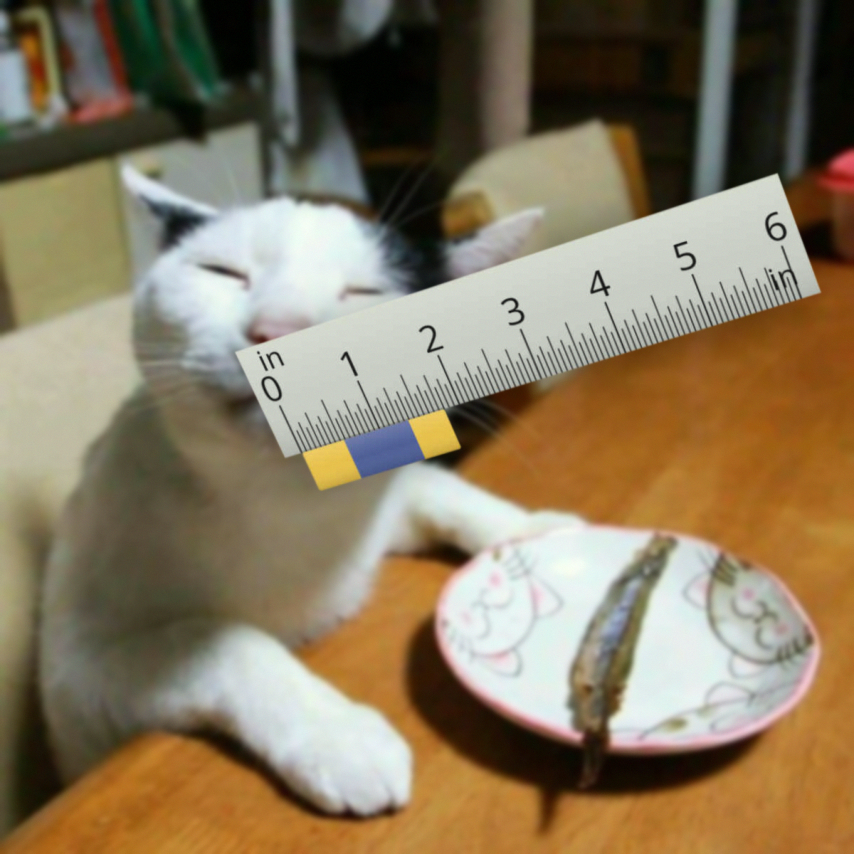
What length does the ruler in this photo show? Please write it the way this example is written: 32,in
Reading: 1.8125,in
